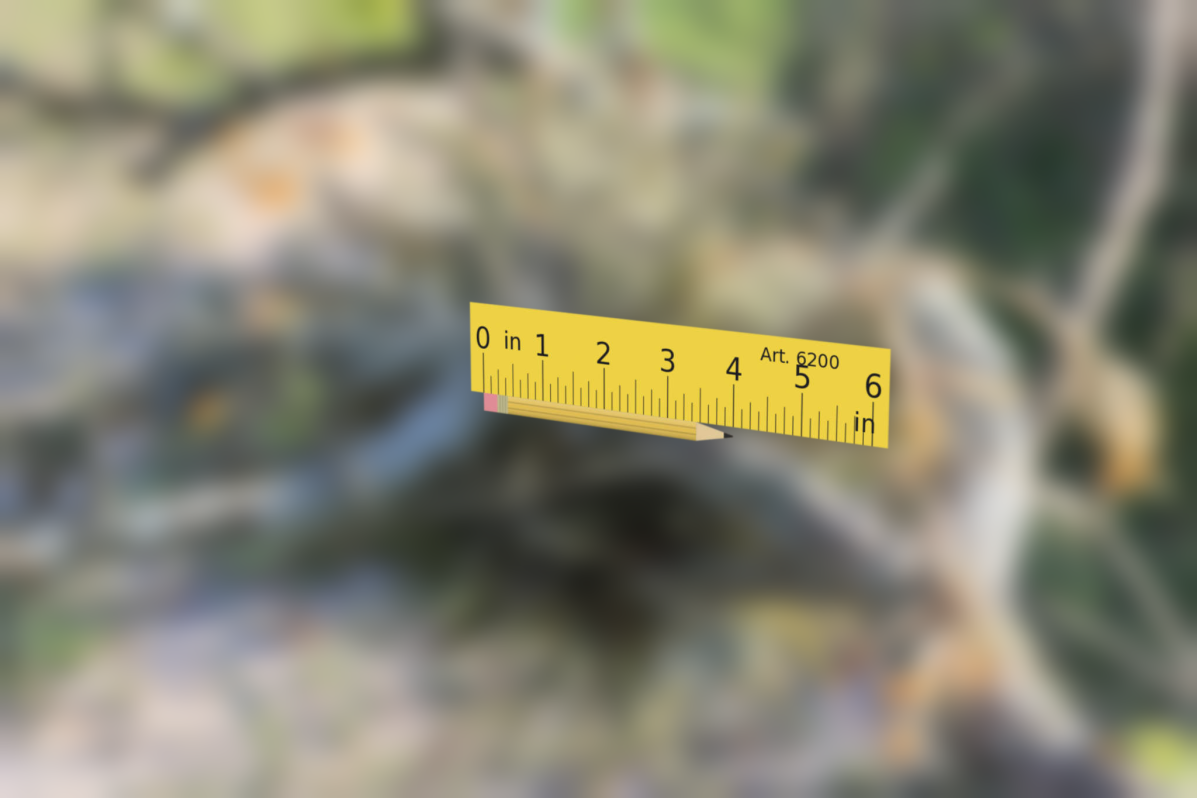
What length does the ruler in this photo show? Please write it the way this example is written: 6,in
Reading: 4,in
